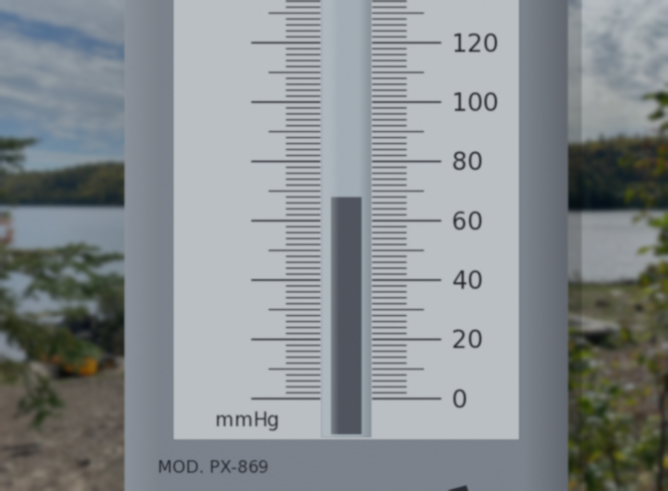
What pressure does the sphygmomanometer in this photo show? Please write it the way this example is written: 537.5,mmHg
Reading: 68,mmHg
